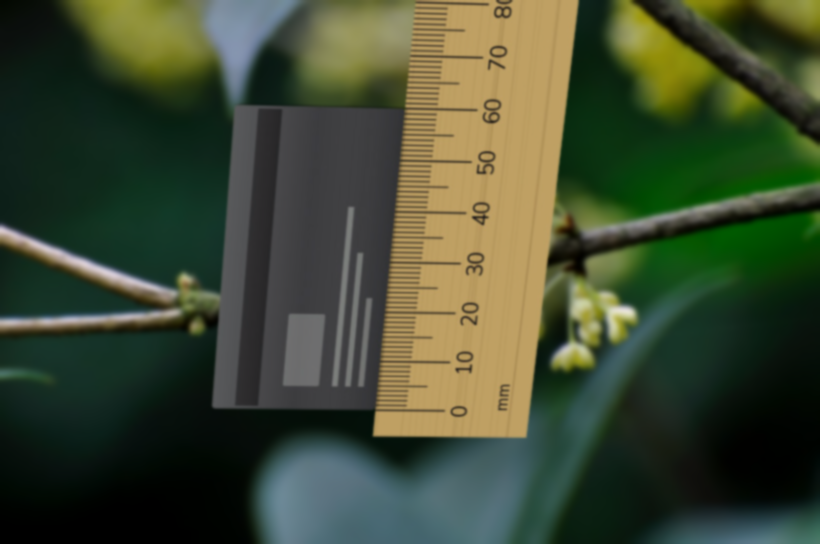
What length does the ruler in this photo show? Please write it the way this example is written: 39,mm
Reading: 60,mm
